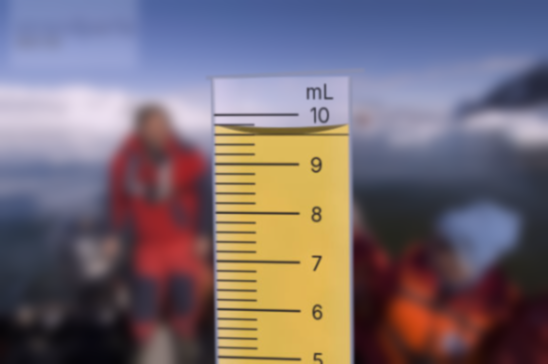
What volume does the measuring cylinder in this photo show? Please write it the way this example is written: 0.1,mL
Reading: 9.6,mL
